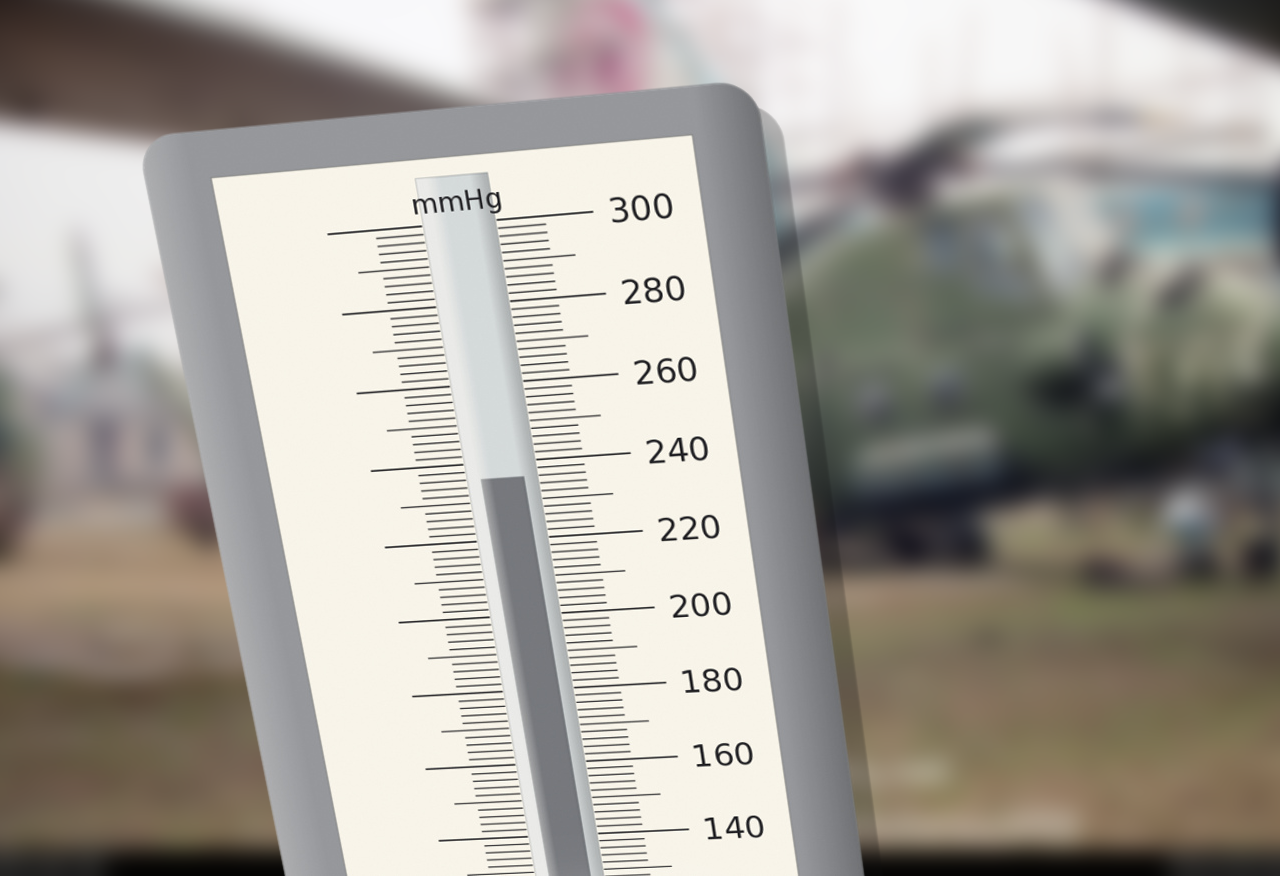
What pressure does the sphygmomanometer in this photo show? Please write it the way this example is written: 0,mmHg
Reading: 236,mmHg
